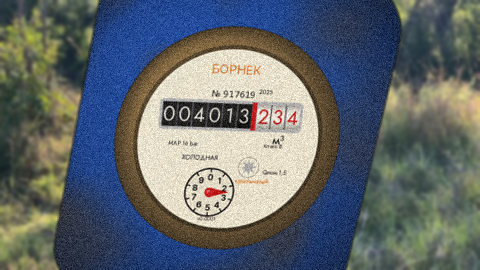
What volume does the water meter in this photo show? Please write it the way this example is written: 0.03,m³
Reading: 4013.2342,m³
